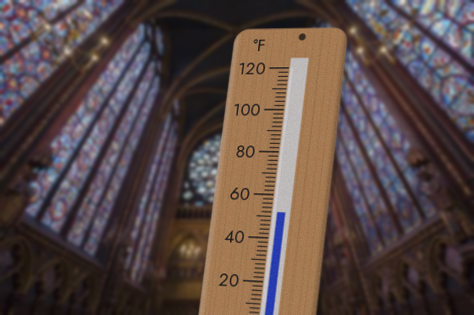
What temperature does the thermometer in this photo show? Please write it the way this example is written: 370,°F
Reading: 52,°F
